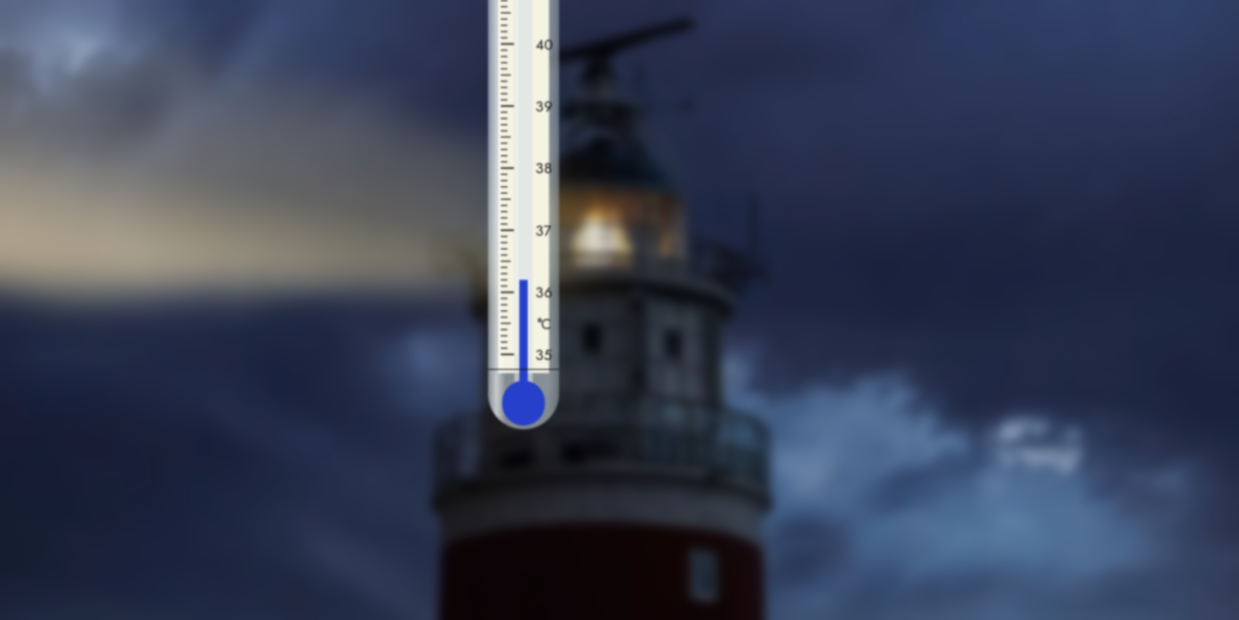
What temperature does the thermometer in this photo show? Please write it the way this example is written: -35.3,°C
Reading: 36.2,°C
